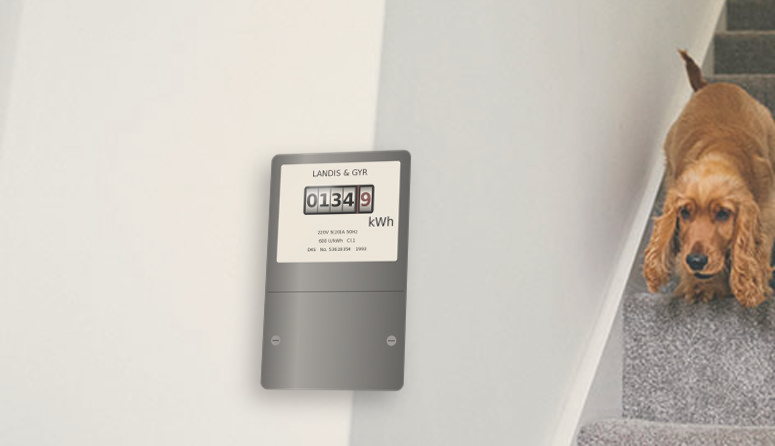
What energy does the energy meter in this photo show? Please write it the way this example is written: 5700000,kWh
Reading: 134.9,kWh
